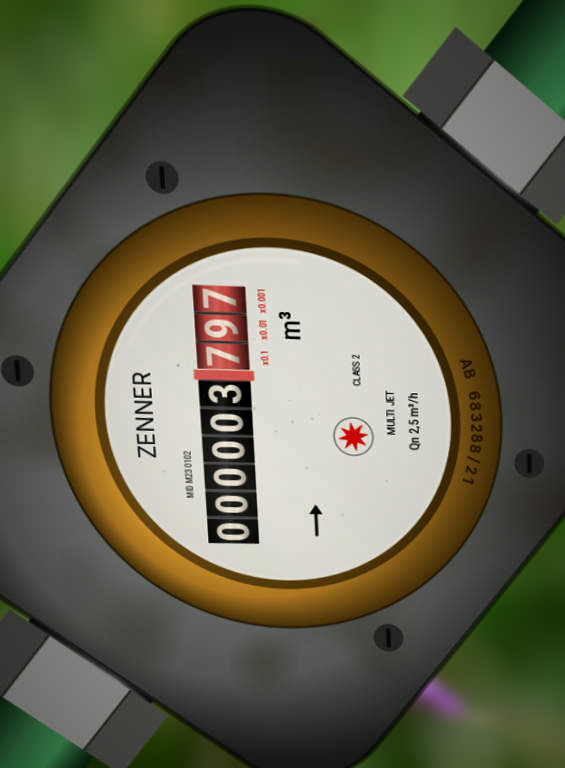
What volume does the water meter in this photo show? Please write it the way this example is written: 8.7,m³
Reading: 3.797,m³
